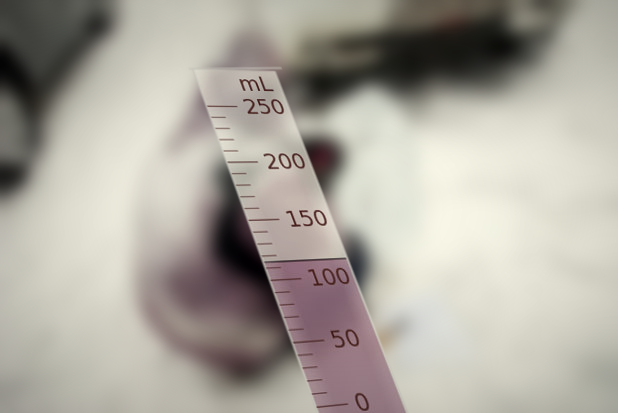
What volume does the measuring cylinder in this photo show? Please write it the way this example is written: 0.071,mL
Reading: 115,mL
